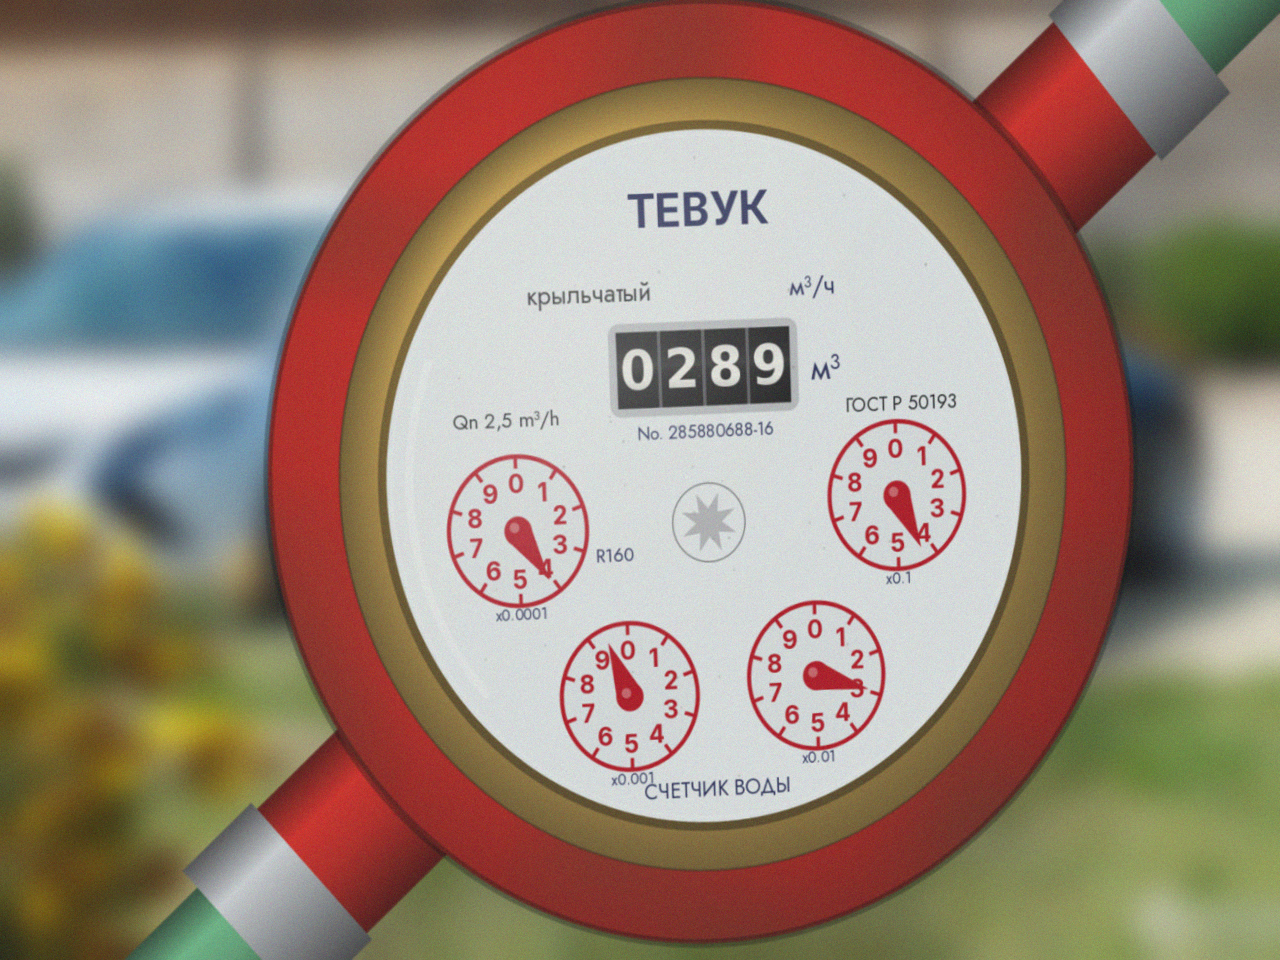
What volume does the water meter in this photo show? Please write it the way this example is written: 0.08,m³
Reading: 289.4294,m³
